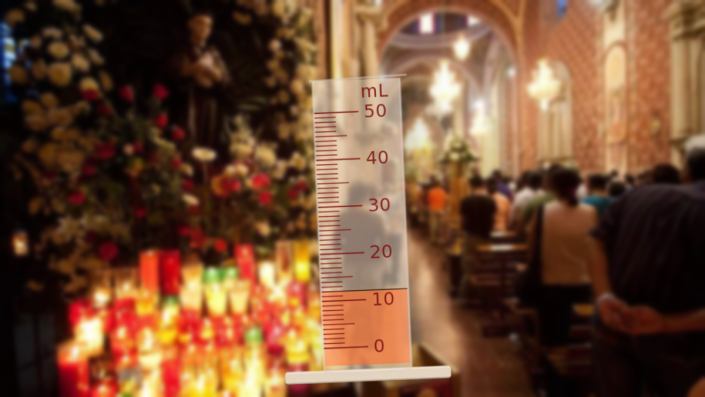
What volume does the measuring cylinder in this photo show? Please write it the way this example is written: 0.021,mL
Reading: 12,mL
